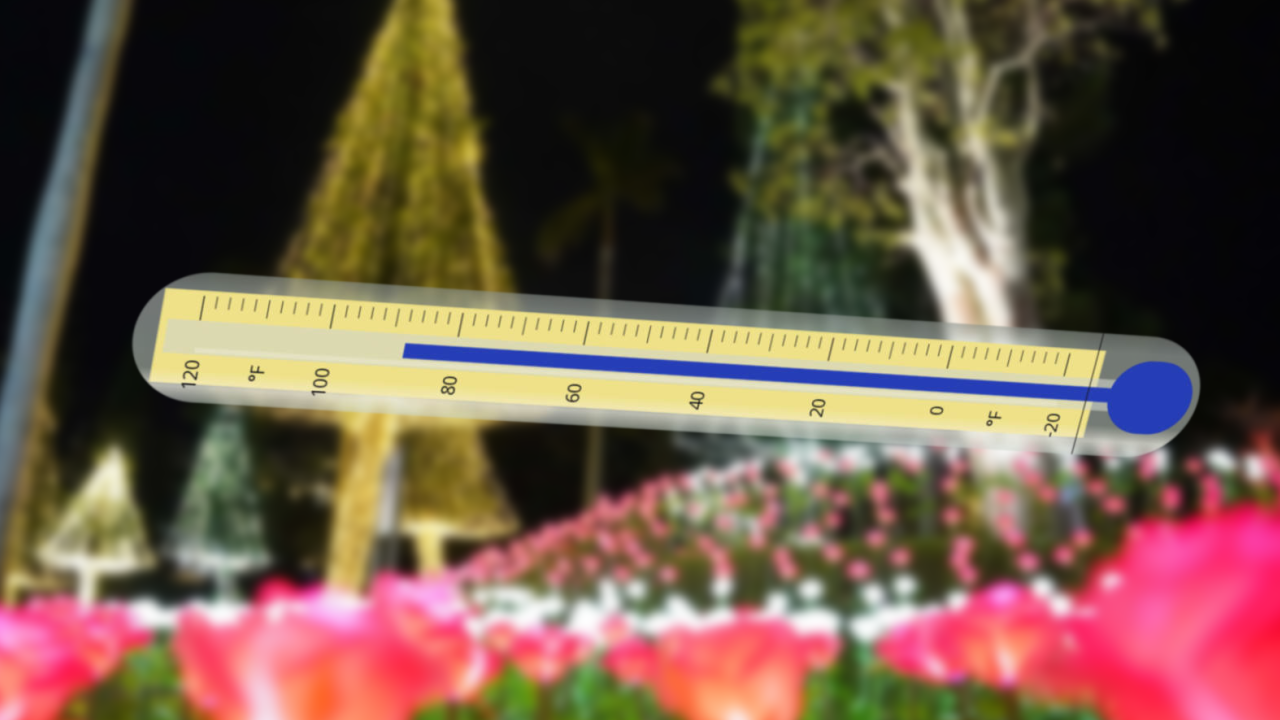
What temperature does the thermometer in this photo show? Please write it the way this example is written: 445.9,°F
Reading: 88,°F
